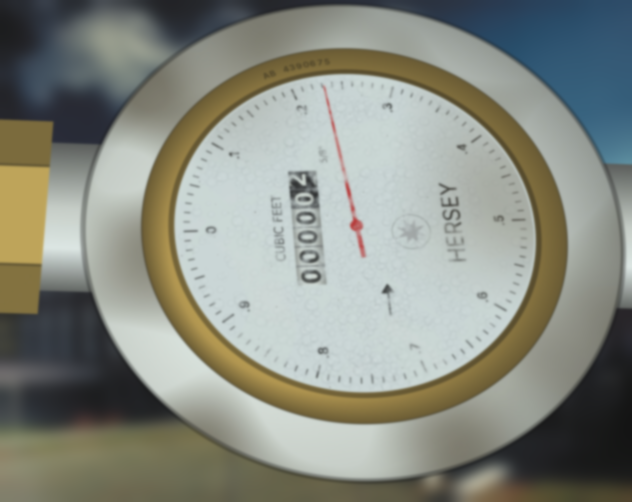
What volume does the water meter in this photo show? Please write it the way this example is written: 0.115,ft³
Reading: 2.23,ft³
